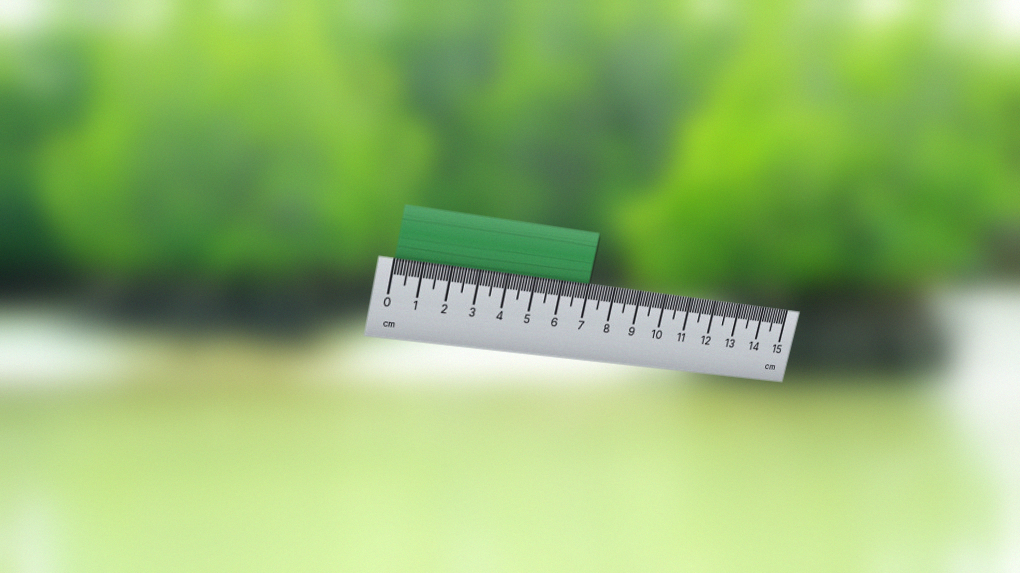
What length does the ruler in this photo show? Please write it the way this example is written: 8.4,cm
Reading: 7,cm
